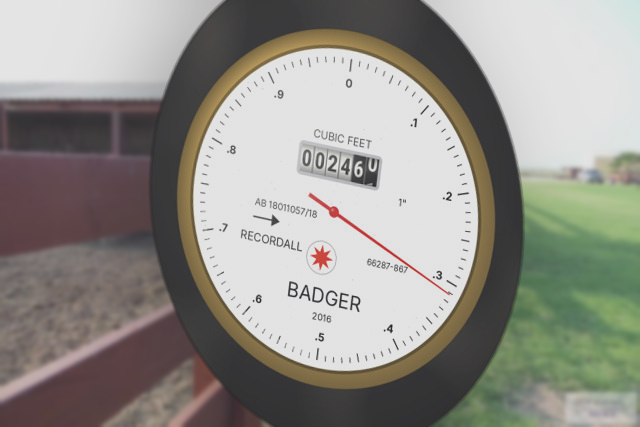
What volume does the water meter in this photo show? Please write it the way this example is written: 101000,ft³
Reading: 2460.31,ft³
